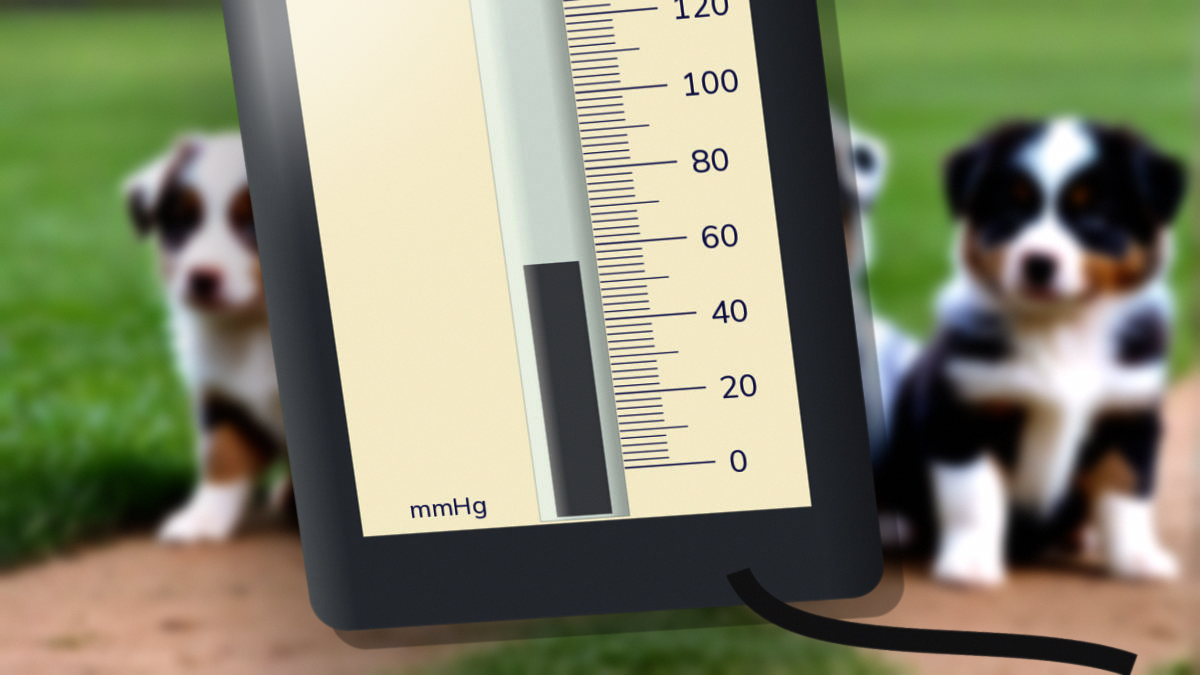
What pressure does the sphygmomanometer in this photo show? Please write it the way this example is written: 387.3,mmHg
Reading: 56,mmHg
